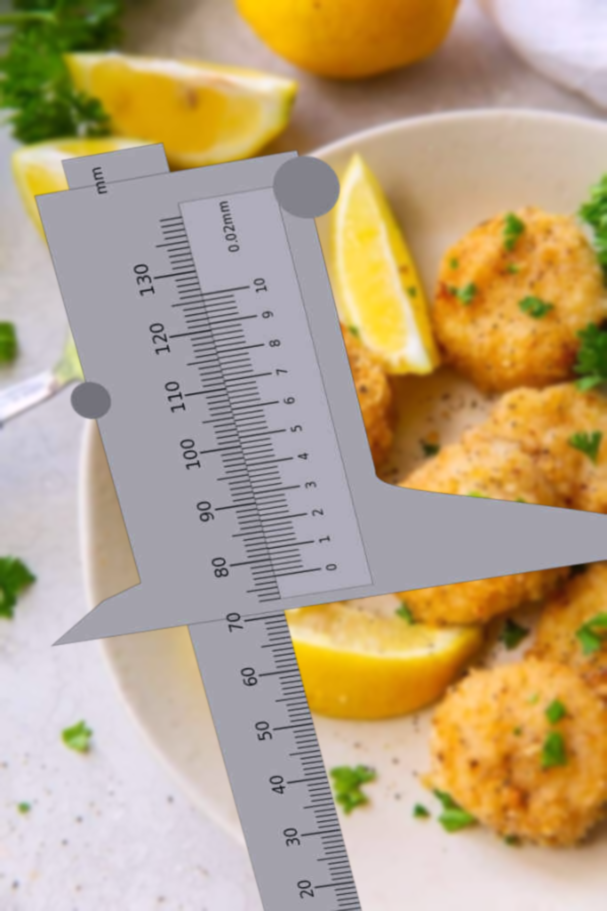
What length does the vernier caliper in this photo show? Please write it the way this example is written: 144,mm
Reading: 77.0,mm
